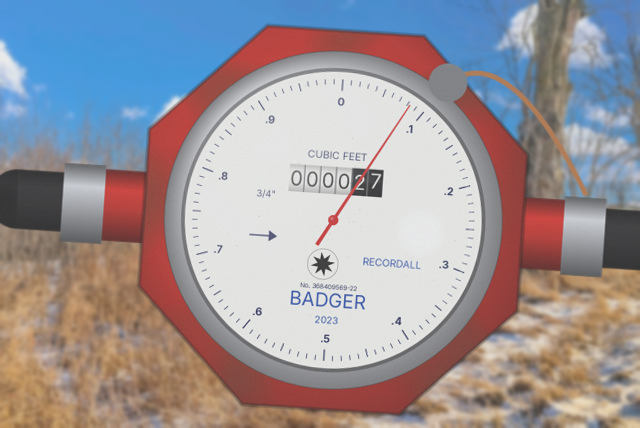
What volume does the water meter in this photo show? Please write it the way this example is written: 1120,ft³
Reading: 27.08,ft³
